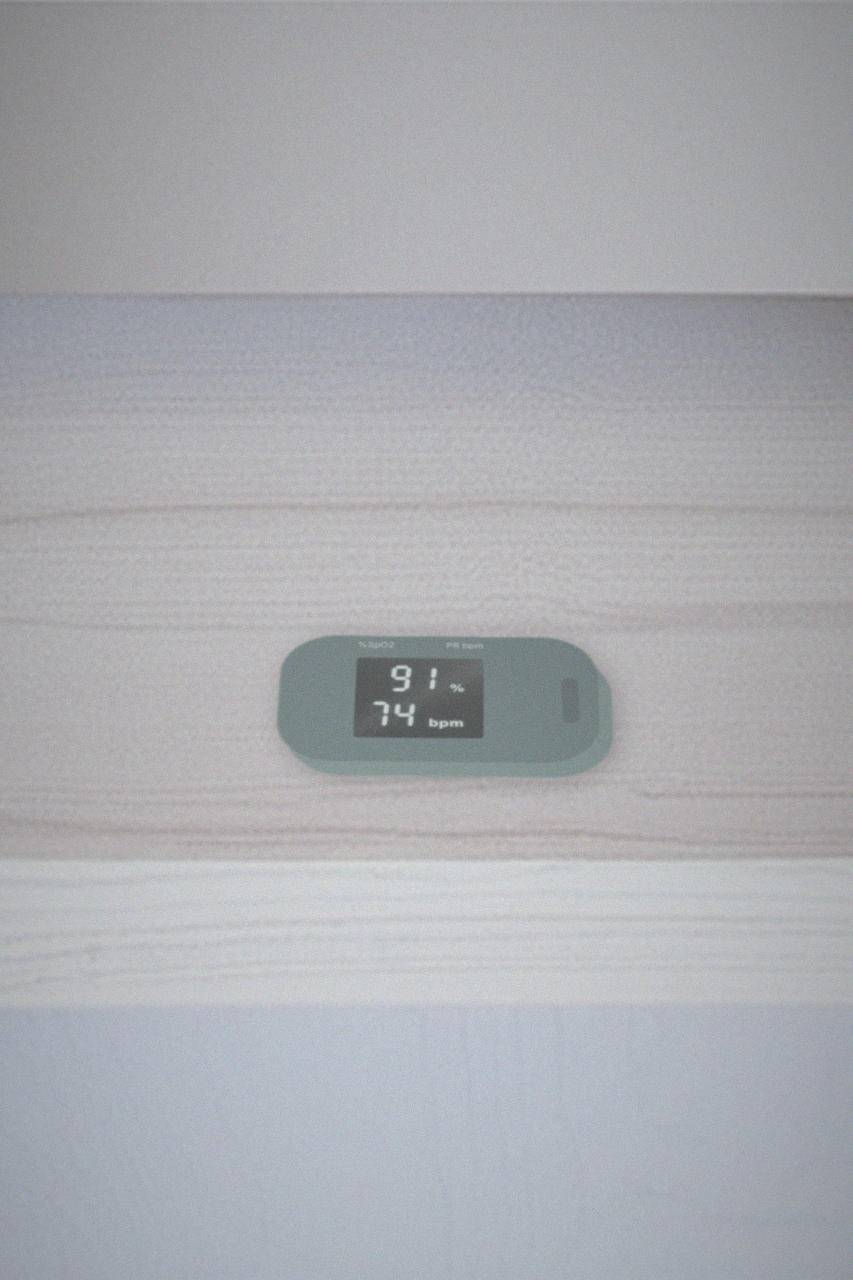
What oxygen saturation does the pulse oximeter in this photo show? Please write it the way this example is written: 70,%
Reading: 91,%
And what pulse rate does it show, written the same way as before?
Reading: 74,bpm
